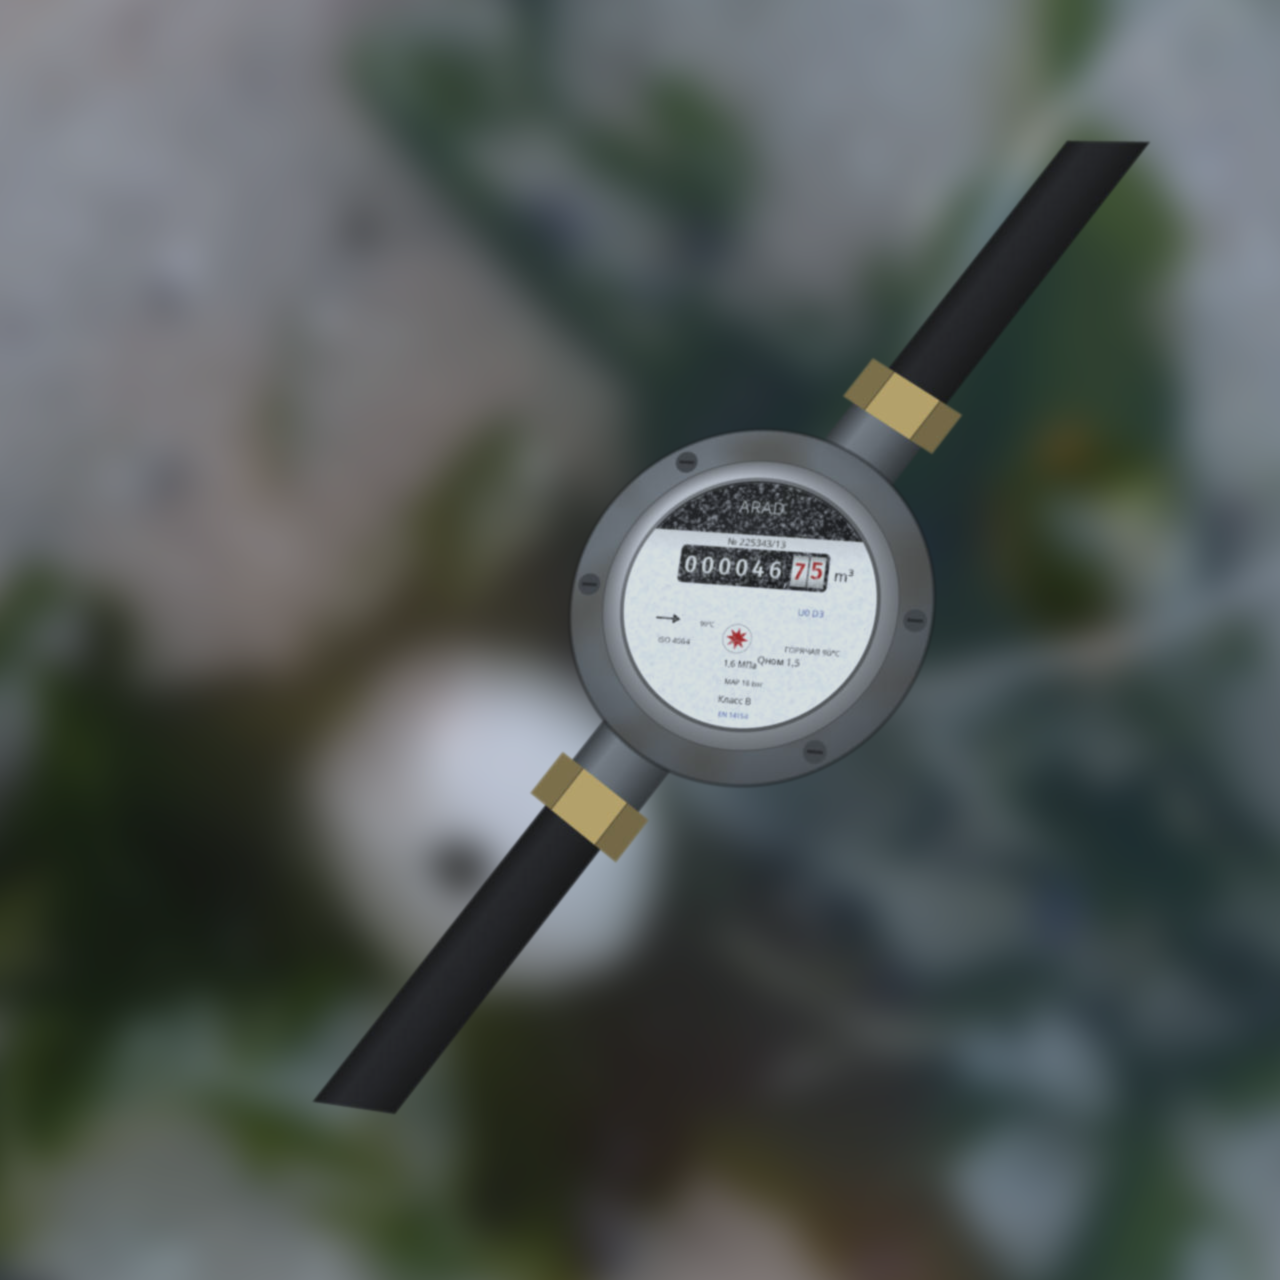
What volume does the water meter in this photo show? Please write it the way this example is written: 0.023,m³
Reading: 46.75,m³
